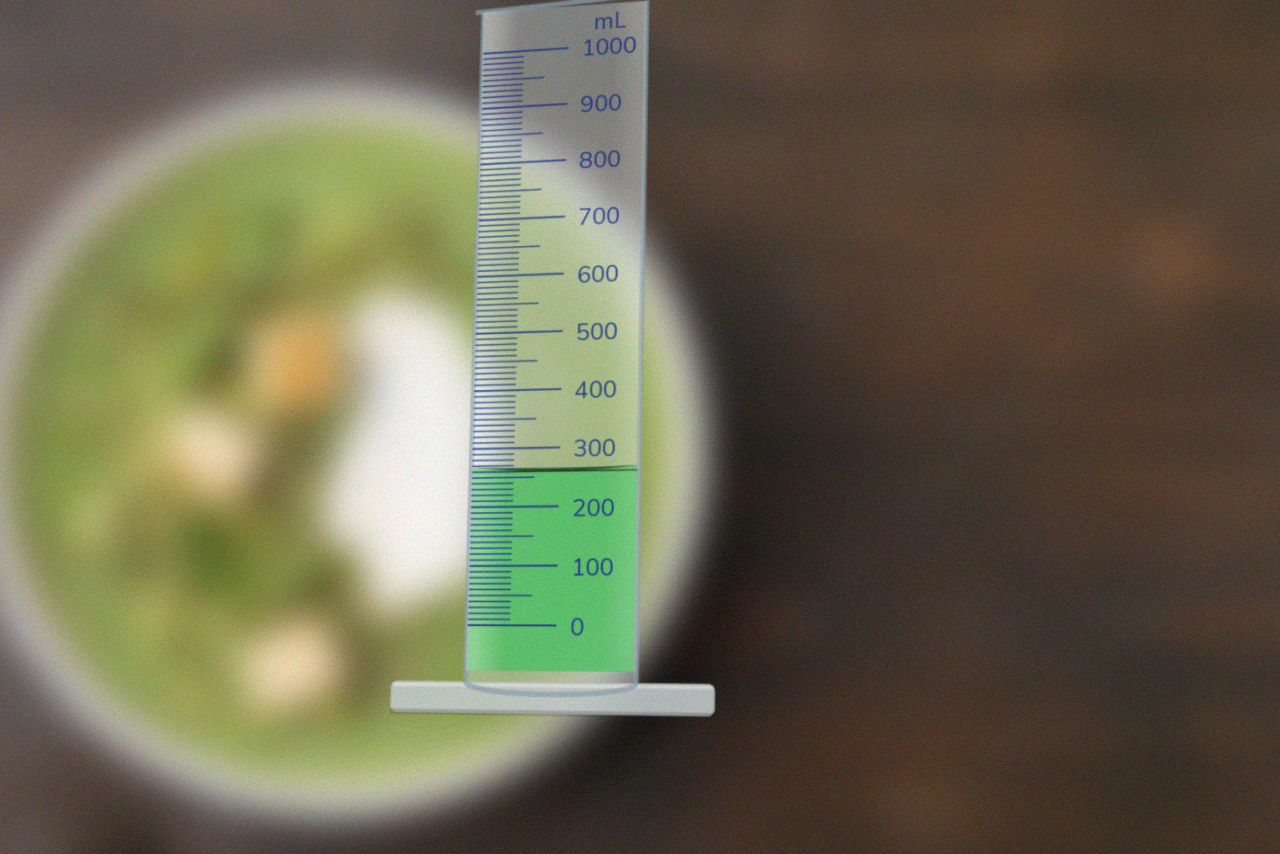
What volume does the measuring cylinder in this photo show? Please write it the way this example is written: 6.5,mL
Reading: 260,mL
